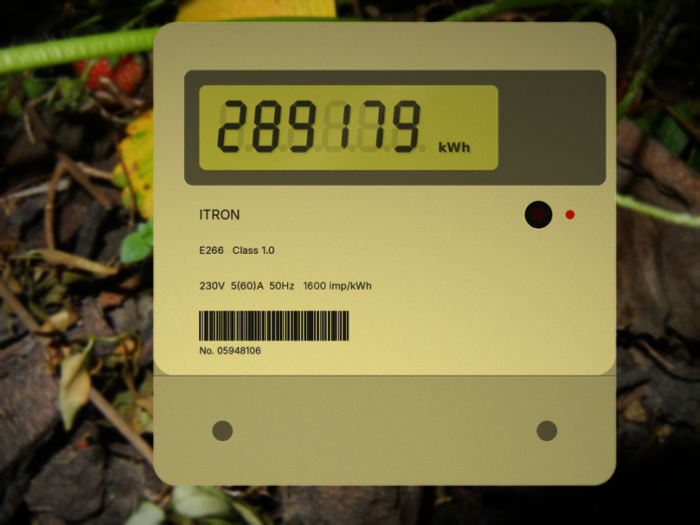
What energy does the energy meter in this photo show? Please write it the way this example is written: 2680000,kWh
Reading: 289179,kWh
